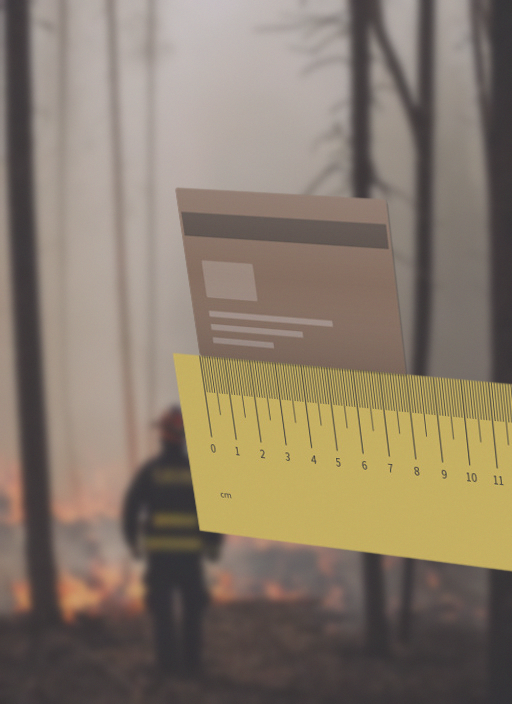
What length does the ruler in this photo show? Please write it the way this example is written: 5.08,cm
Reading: 8,cm
